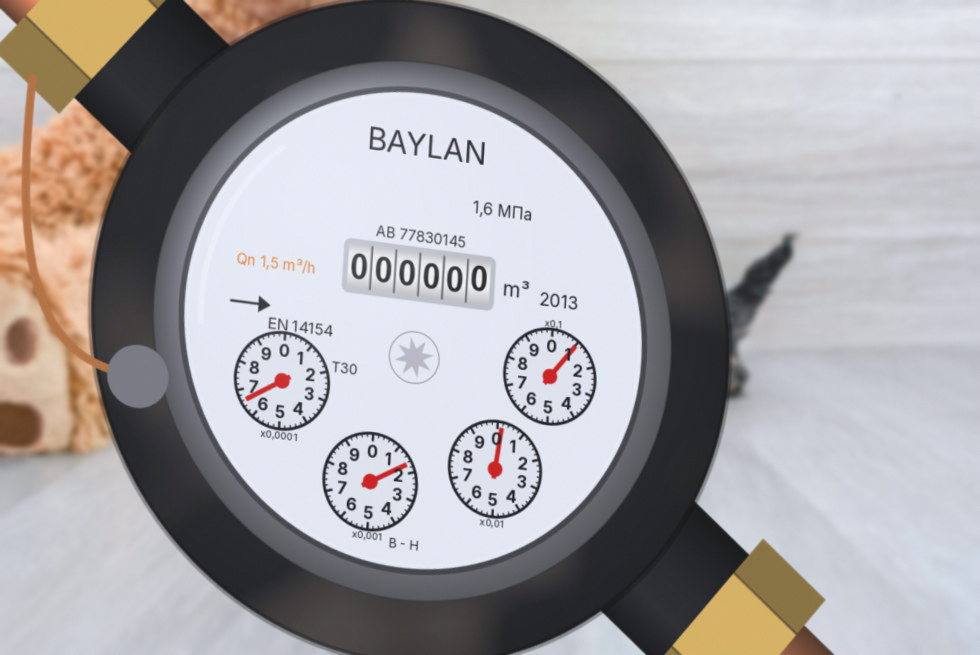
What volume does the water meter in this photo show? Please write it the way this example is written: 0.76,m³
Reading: 0.1016,m³
